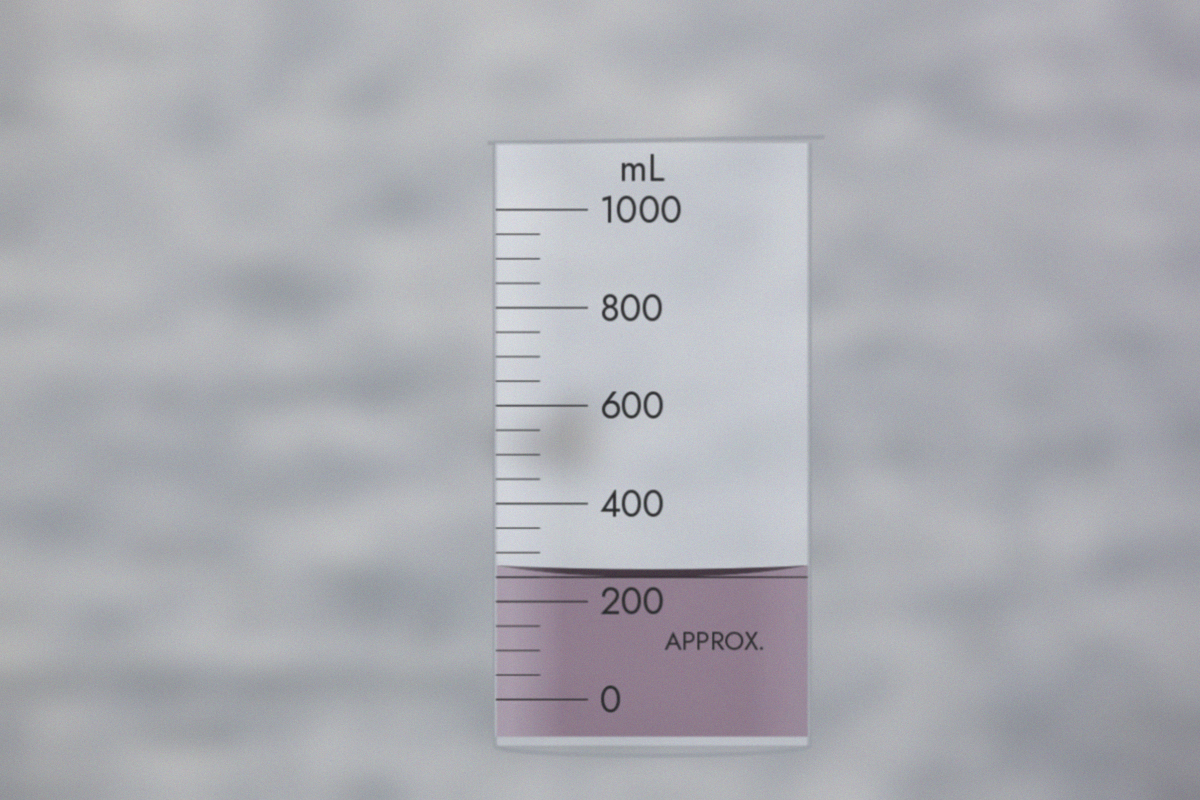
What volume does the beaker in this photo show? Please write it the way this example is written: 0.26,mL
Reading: 250,mL
